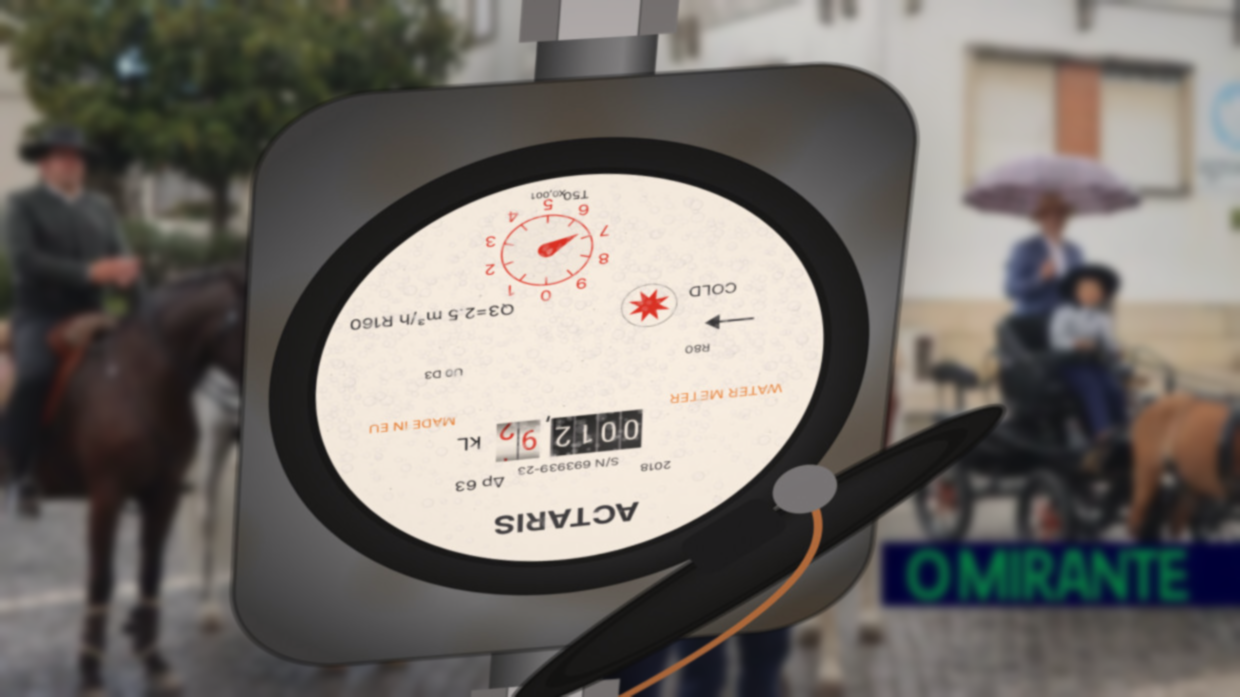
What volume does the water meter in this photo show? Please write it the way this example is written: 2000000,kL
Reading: 12.916,kL
